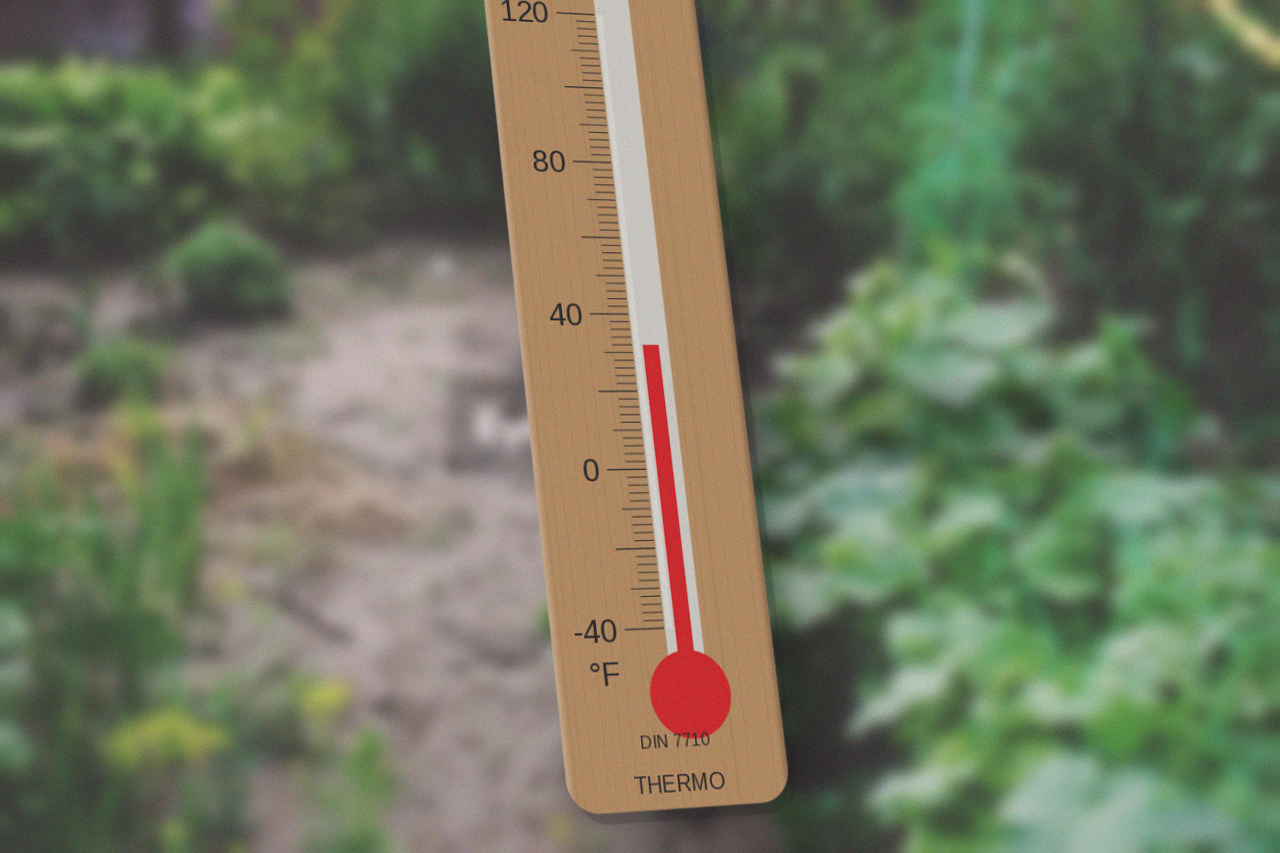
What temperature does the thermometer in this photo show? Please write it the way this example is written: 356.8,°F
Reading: 32,°F
